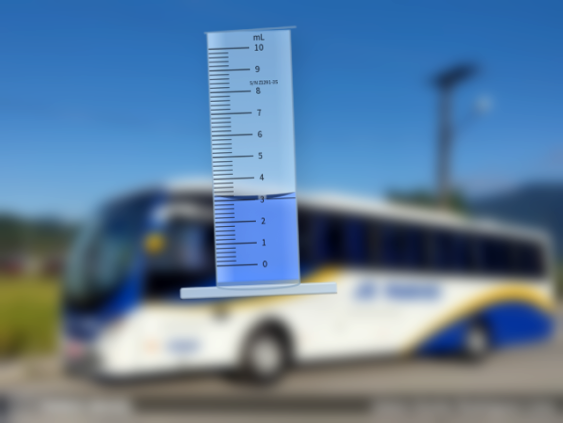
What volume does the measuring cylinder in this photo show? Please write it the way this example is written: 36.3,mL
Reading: 3,mL
